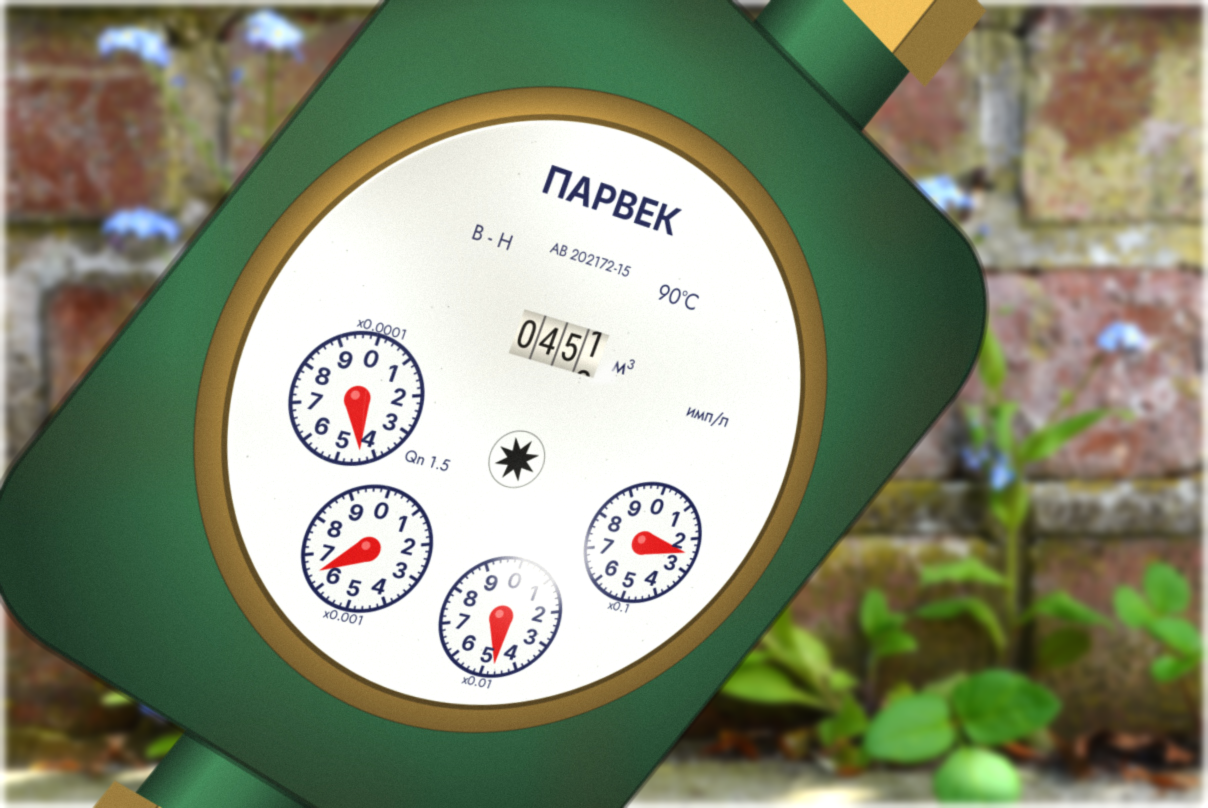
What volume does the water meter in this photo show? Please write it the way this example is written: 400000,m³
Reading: 451.2464,m³
